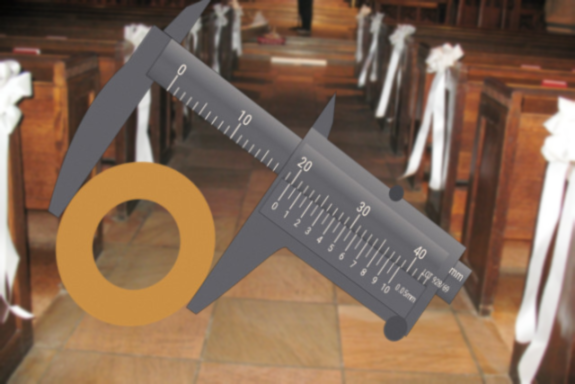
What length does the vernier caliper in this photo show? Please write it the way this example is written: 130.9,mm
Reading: 19.8,mm
